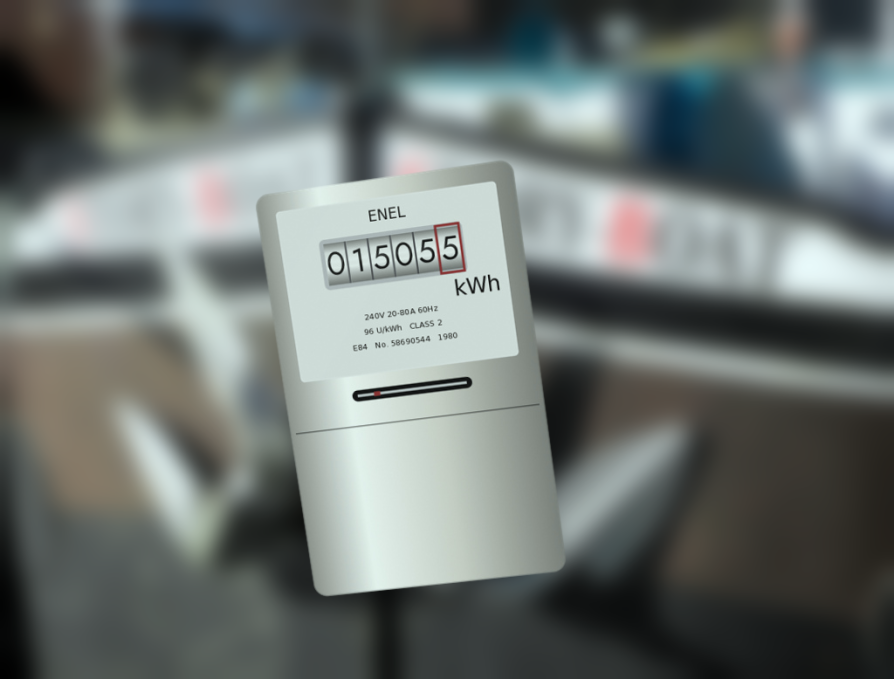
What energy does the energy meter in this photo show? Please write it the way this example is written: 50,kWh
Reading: 1505.5,kWh
